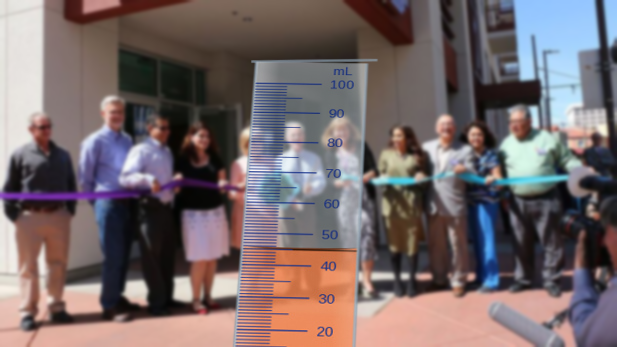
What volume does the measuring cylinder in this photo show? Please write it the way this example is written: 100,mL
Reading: 45,mL
